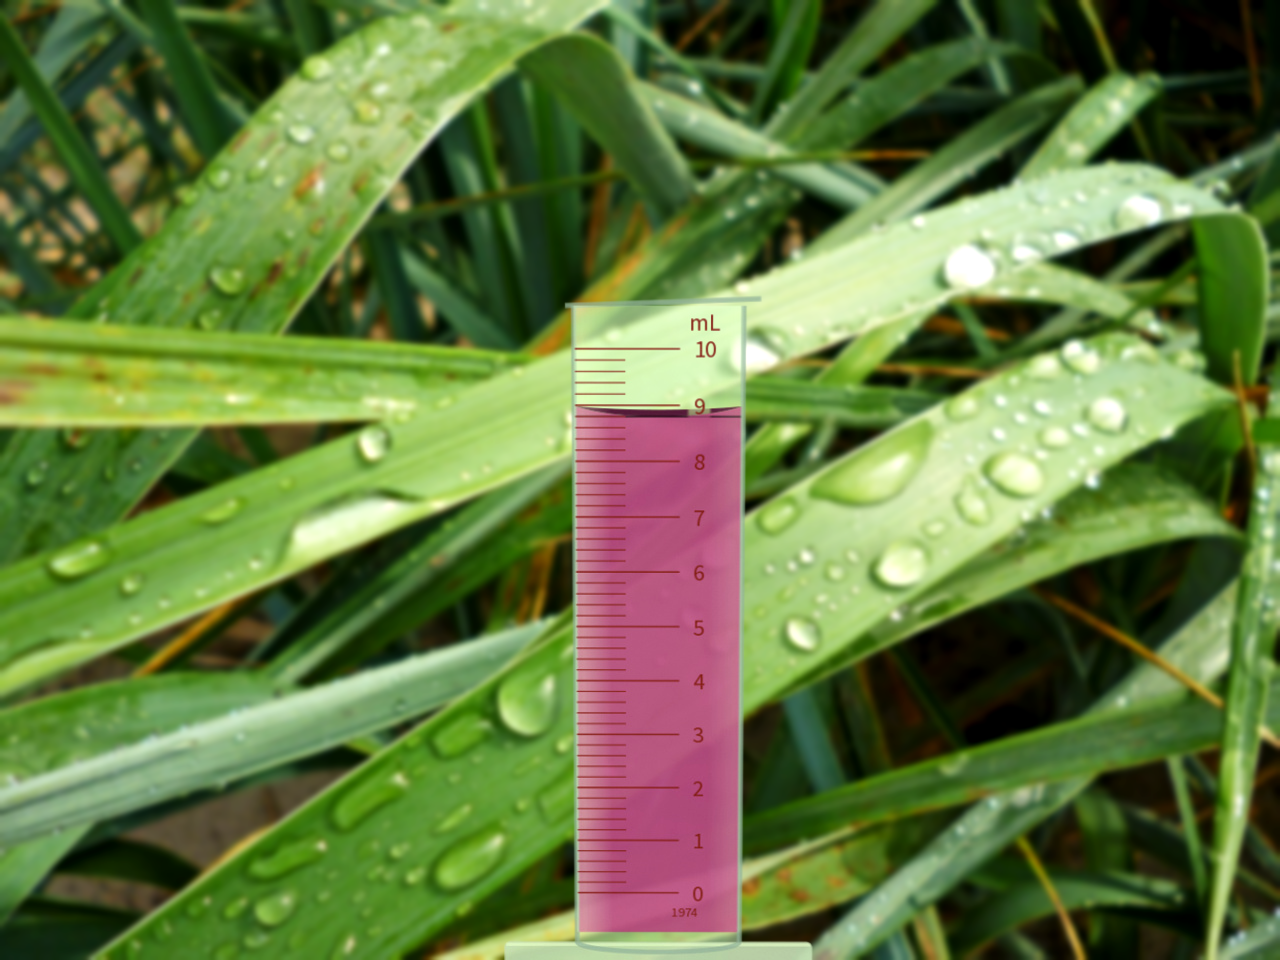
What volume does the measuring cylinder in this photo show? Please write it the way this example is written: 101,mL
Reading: 8.8,mL
